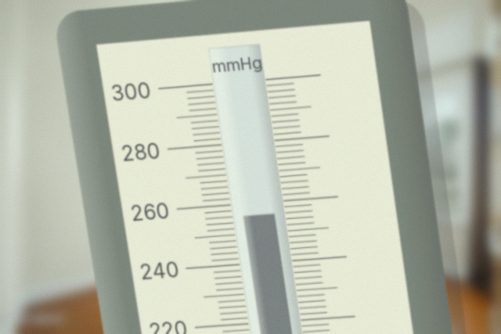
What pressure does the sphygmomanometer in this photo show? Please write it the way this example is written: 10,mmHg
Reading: 256,mmHg
